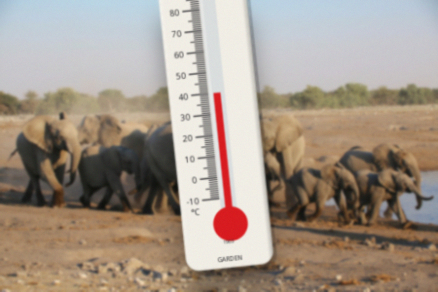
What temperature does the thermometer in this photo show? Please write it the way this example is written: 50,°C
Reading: 40,°C
